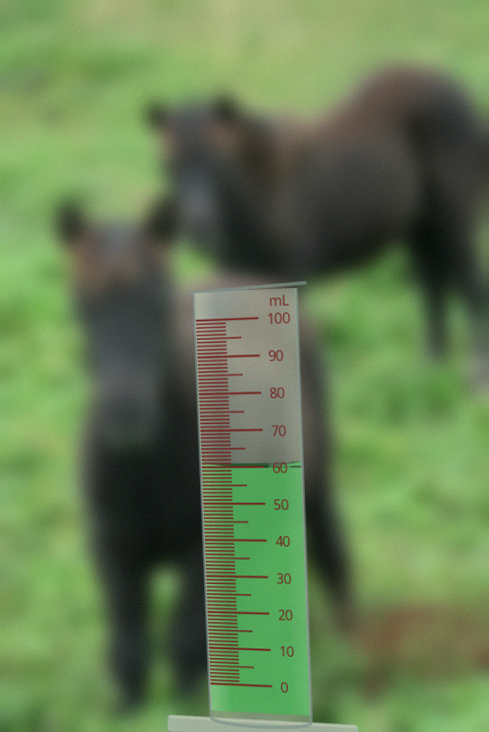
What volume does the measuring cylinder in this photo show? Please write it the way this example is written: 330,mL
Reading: 60,mL
